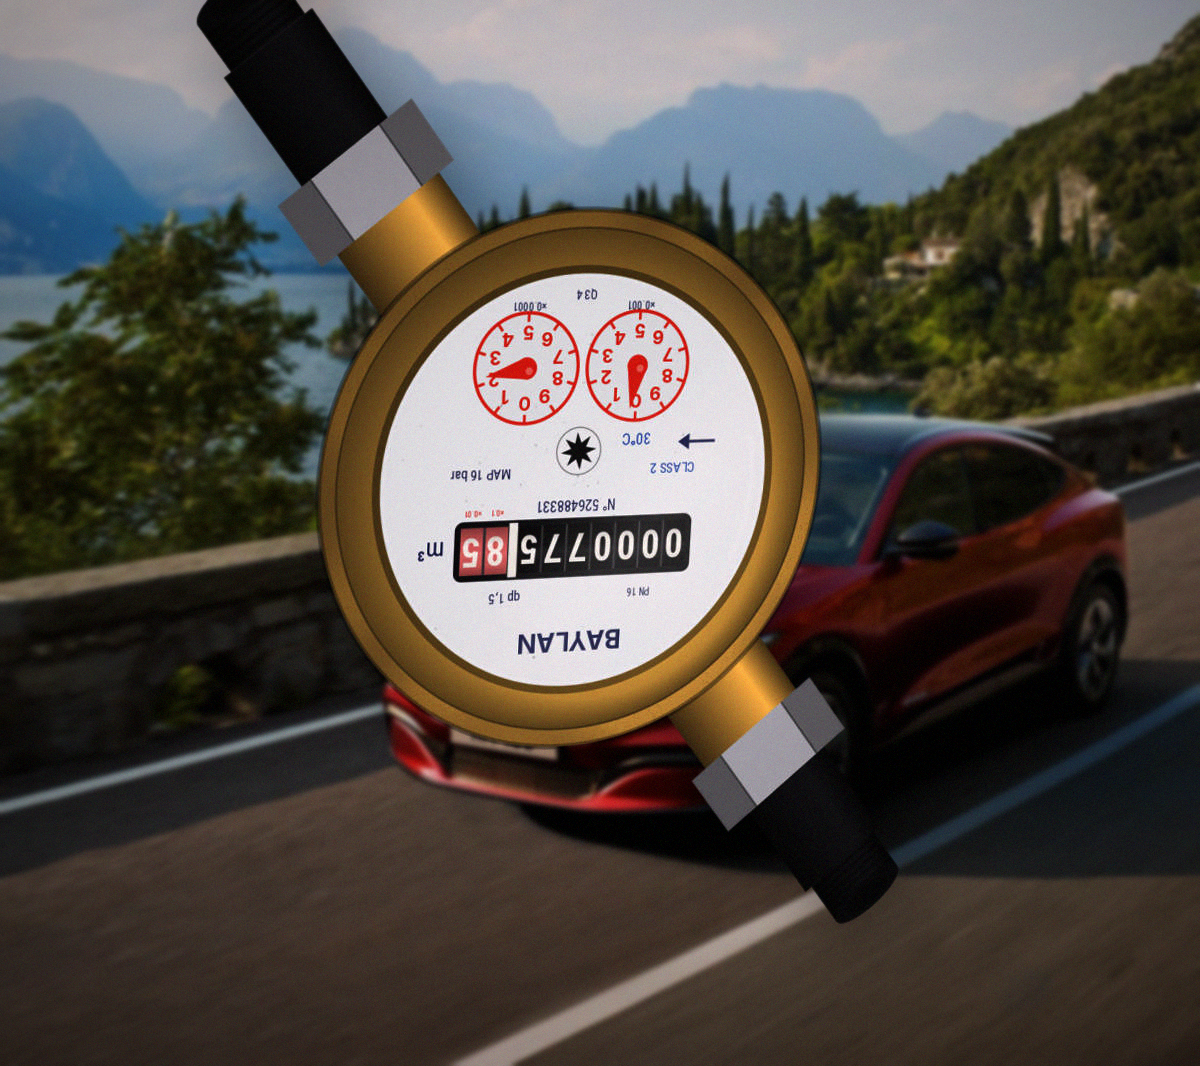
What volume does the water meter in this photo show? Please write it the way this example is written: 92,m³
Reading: 775.8502,m³
